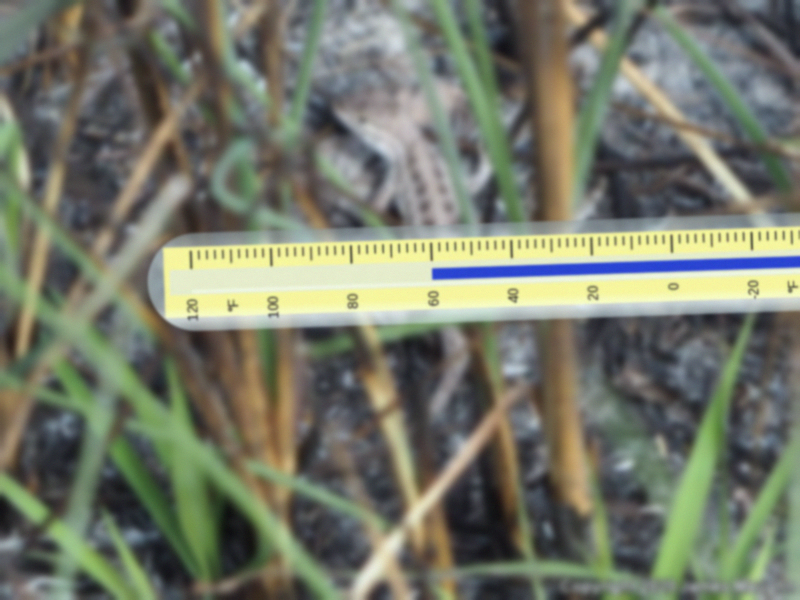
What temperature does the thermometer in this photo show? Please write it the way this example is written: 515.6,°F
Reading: 60,°F
